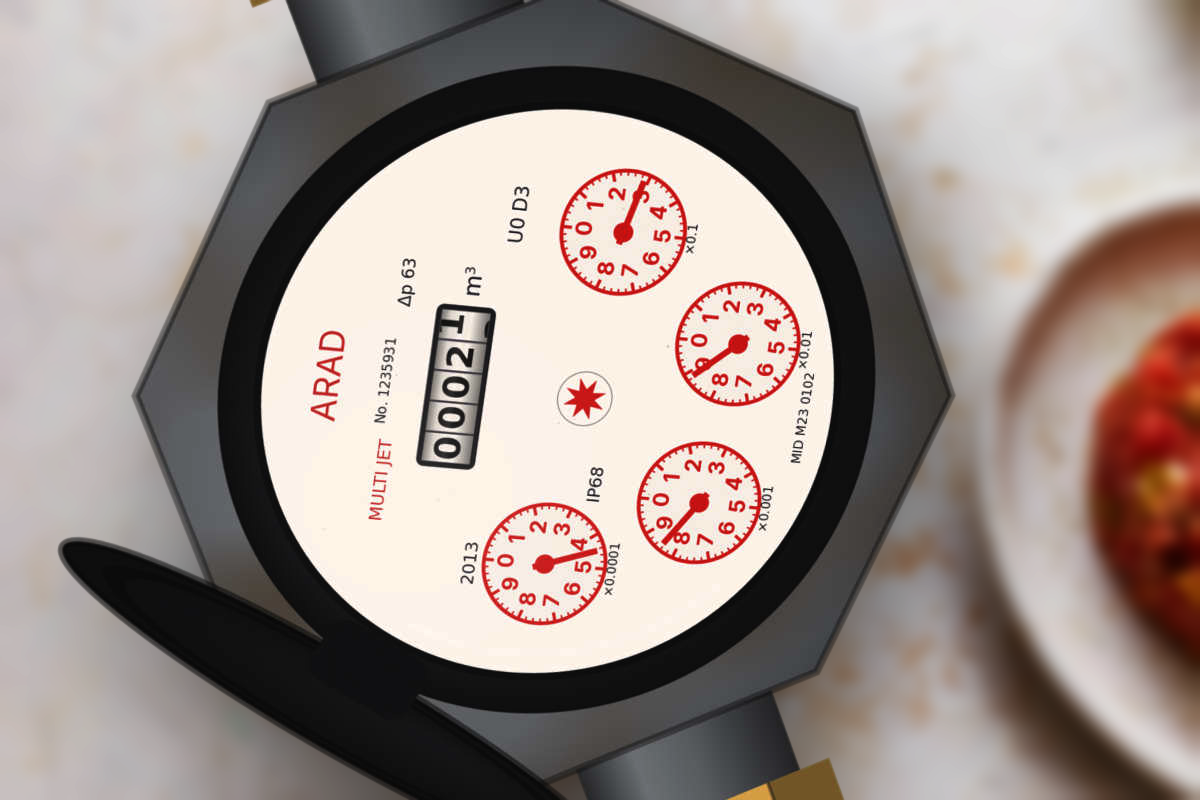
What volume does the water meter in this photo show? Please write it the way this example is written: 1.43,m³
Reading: 21.2884,m³
